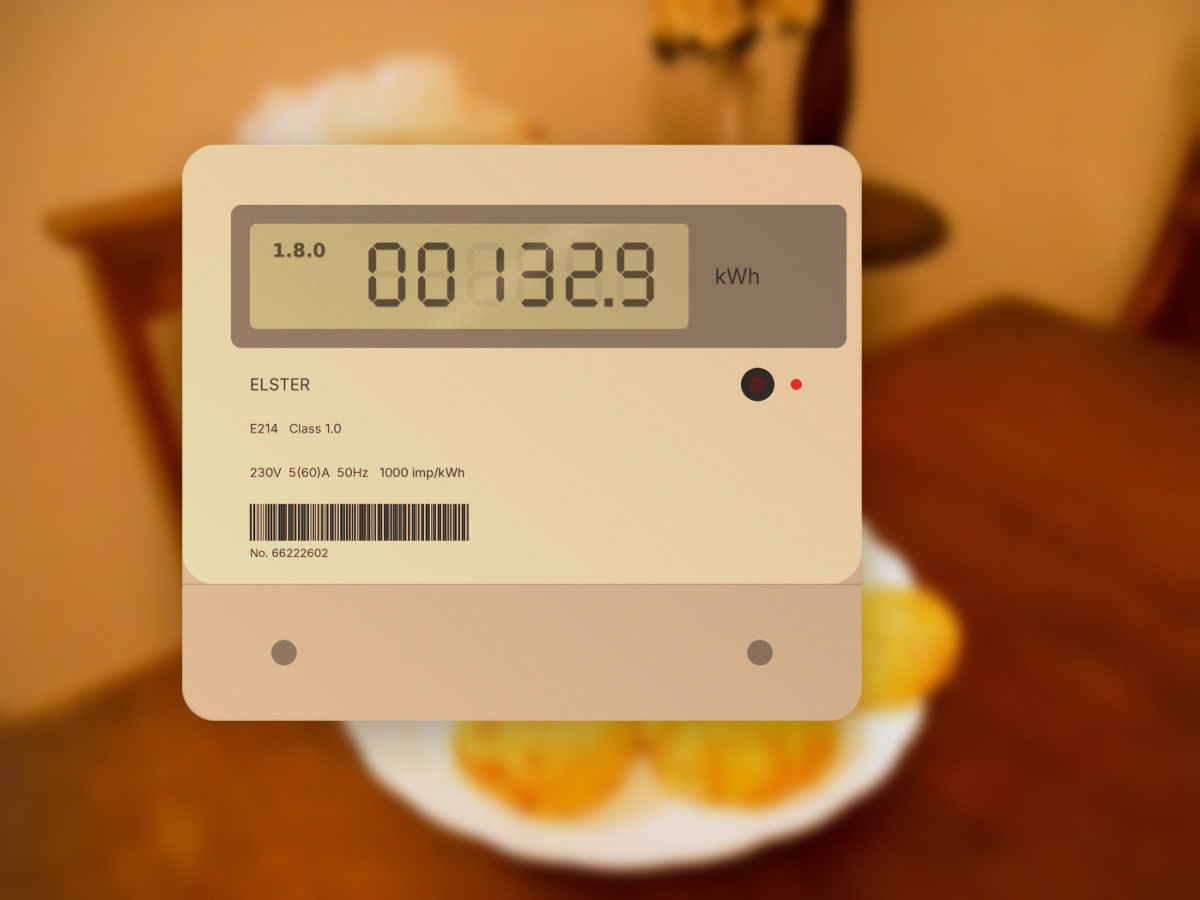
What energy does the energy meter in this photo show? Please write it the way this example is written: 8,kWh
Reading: 132.9,kWh
